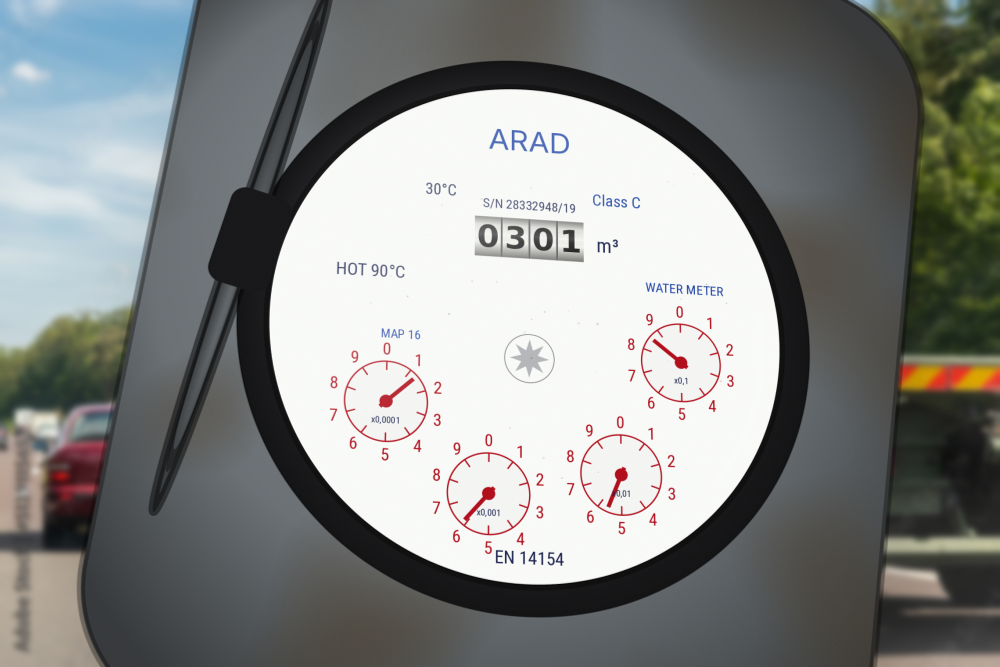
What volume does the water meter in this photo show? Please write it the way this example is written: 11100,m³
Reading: 301.8561,m³
